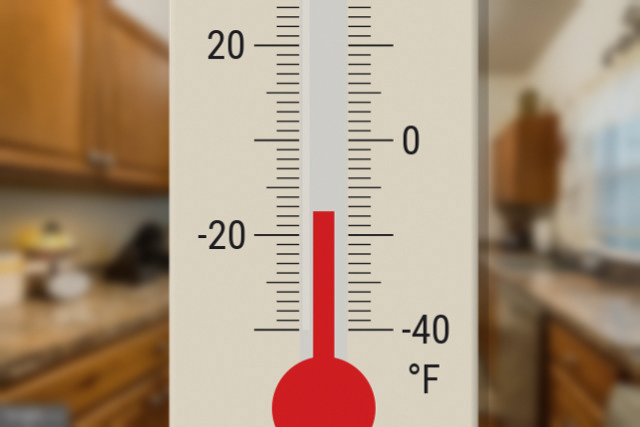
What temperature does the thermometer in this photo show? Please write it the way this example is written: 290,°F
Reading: -15,°F
